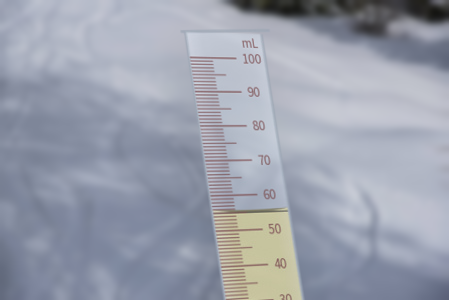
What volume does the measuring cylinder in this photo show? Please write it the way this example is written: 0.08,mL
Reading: 55,mL
